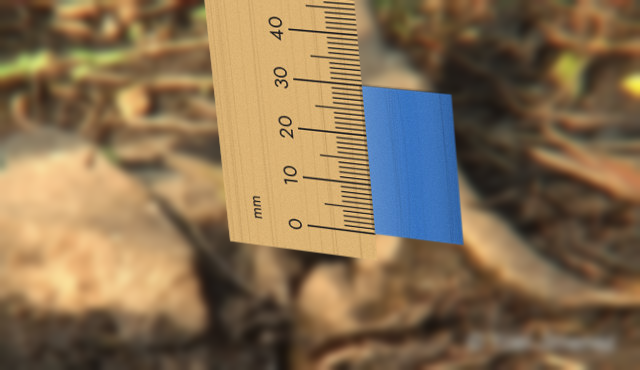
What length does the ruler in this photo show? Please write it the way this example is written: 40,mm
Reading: 30,mm
